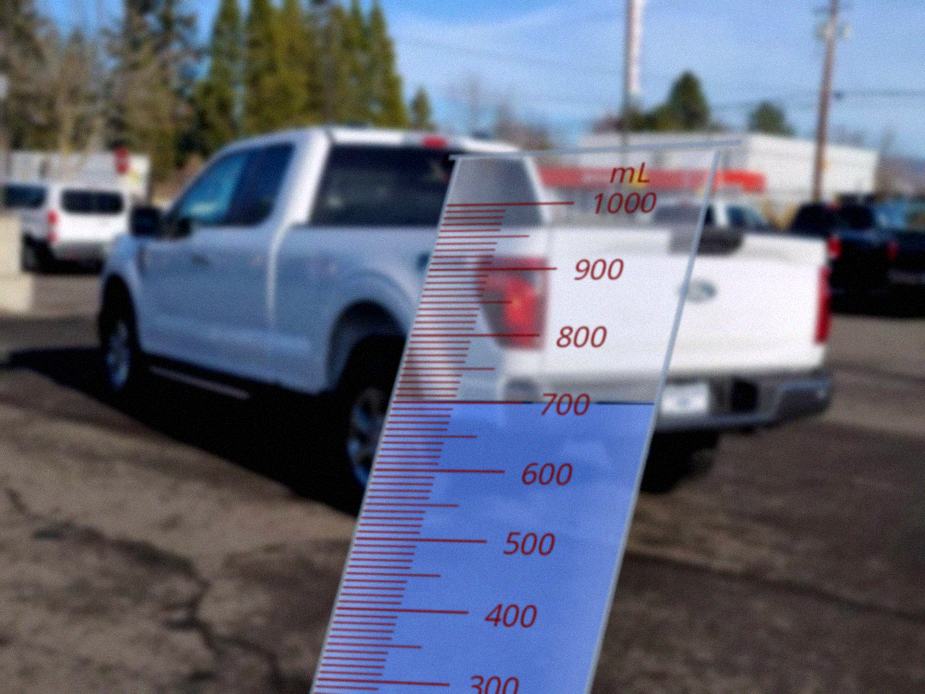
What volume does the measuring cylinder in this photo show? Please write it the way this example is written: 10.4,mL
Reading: 700,mL
